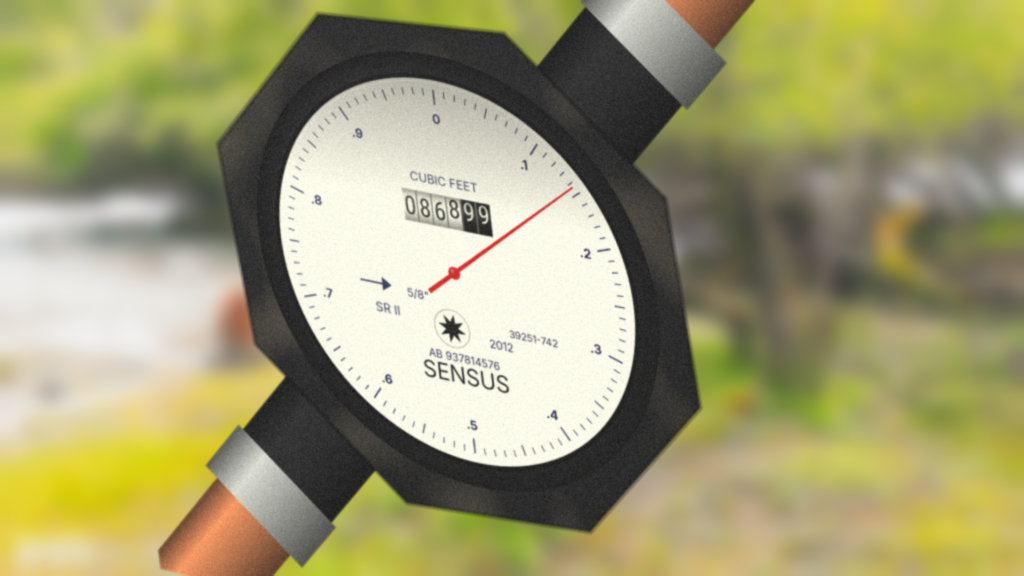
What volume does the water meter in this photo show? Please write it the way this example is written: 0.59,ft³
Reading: 86899.14,ft³
